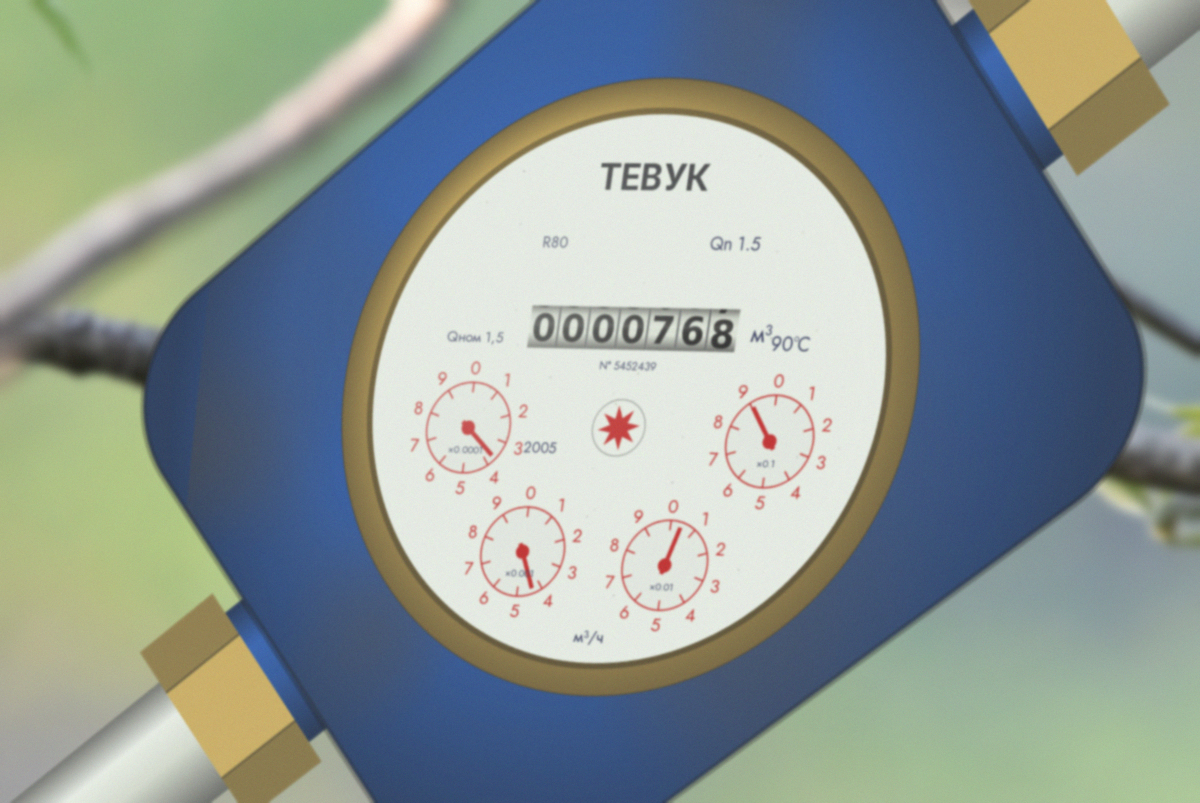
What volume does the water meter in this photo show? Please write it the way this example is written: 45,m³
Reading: 767.9043,m³
